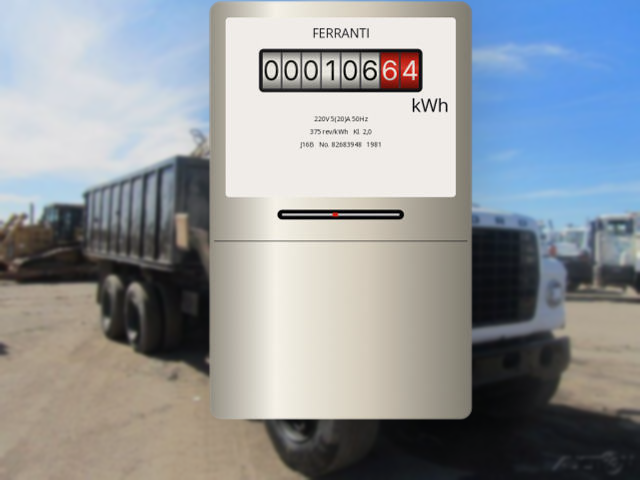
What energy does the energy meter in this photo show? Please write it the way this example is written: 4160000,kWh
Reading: 106.64,kWh
